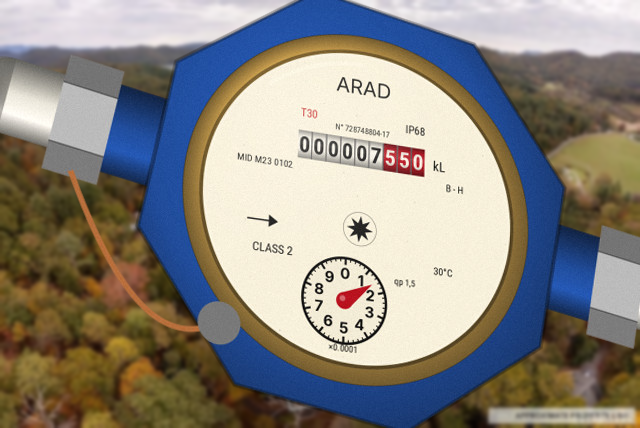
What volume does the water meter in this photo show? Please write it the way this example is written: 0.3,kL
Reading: 7.5501,kL
